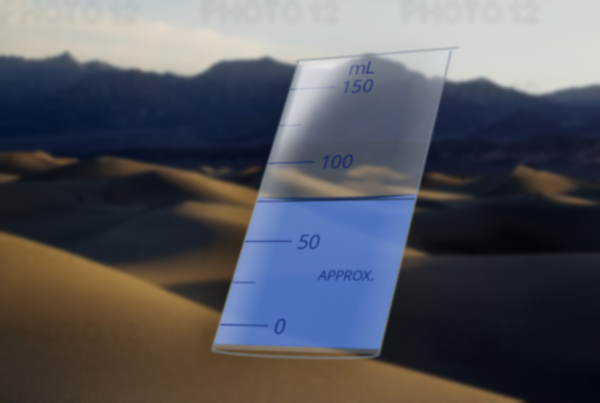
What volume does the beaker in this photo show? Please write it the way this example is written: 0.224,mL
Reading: 75,mL
